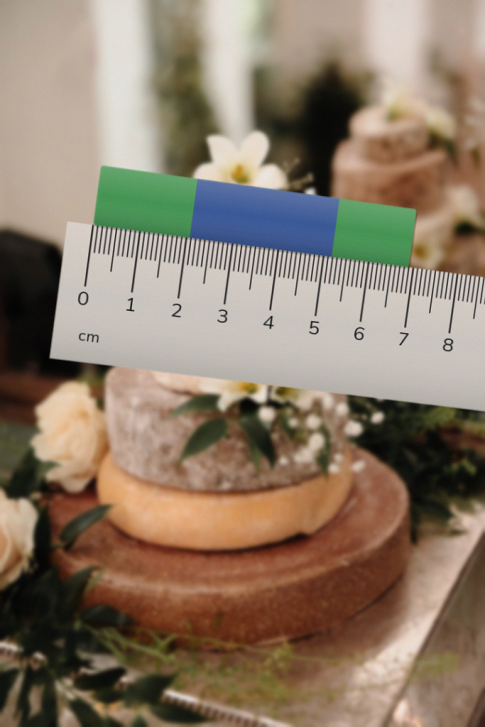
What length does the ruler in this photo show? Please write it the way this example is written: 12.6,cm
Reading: 6.9,cm
